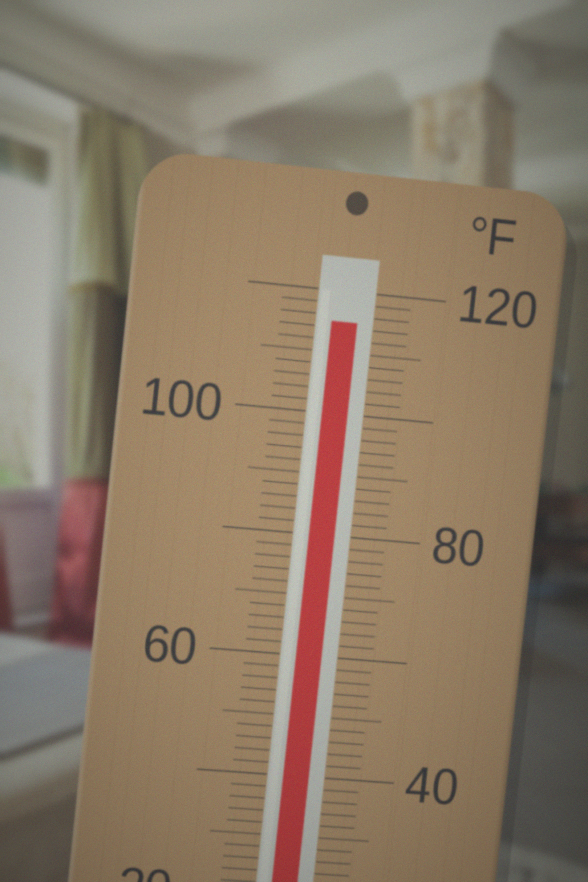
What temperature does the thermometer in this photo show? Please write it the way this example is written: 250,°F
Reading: 115,°F
